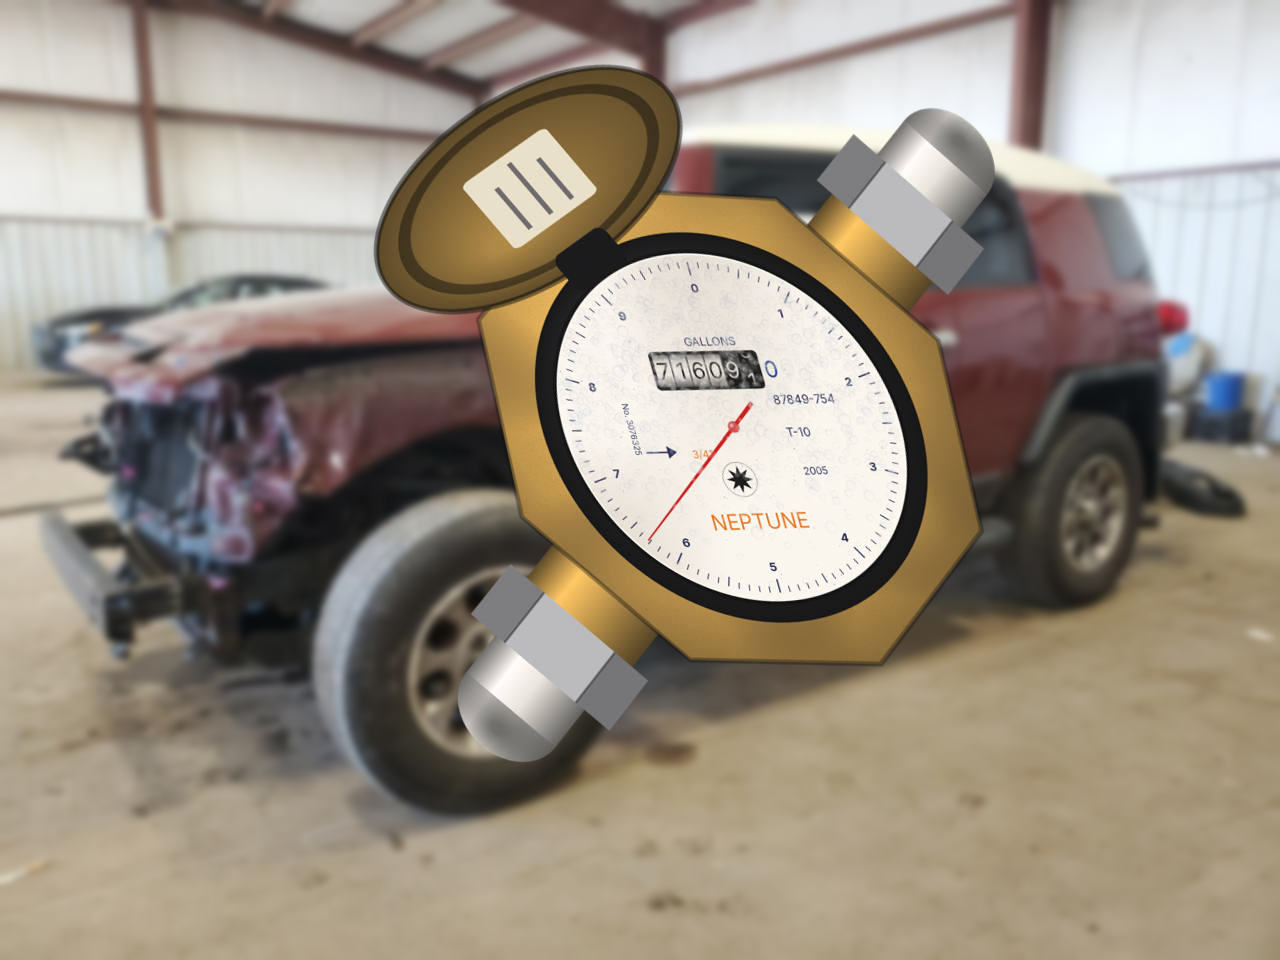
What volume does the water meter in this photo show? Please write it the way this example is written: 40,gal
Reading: 7160906.3,gal
